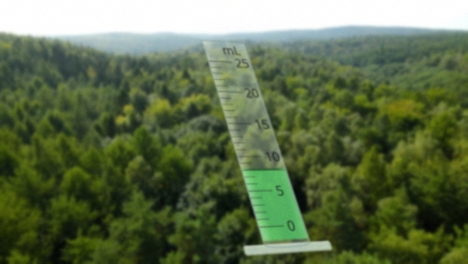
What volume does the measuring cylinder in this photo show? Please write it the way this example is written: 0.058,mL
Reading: 8,mL
